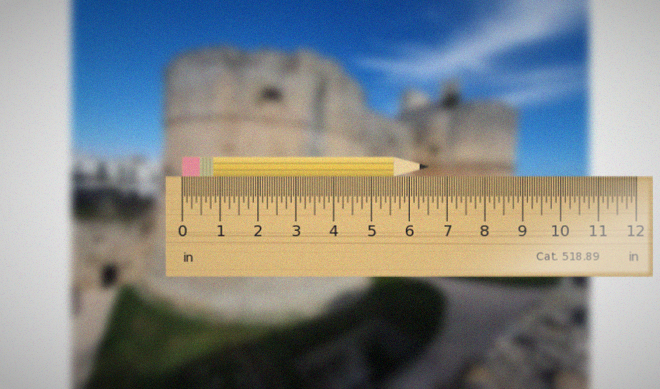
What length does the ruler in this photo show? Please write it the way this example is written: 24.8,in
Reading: 6.5,in
